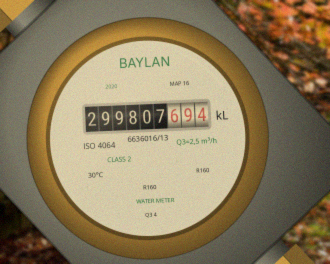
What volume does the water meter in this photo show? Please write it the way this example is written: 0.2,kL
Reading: 299807.694,kL
